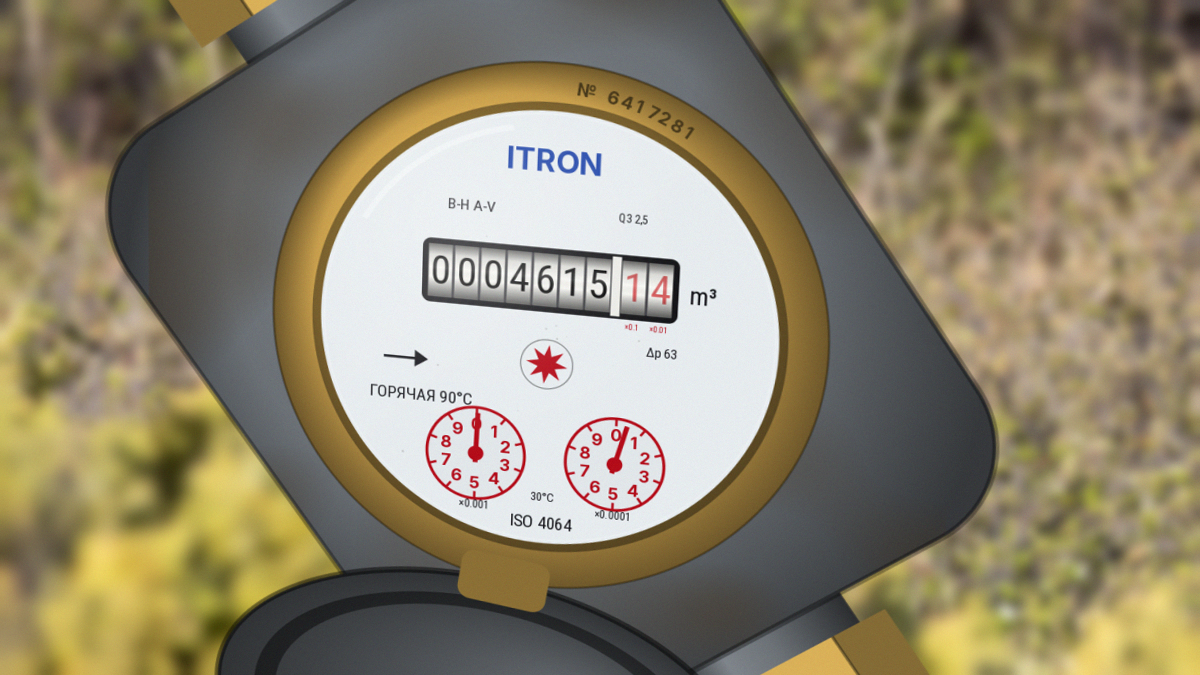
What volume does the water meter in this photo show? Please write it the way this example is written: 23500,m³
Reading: 4615.1400,m³
